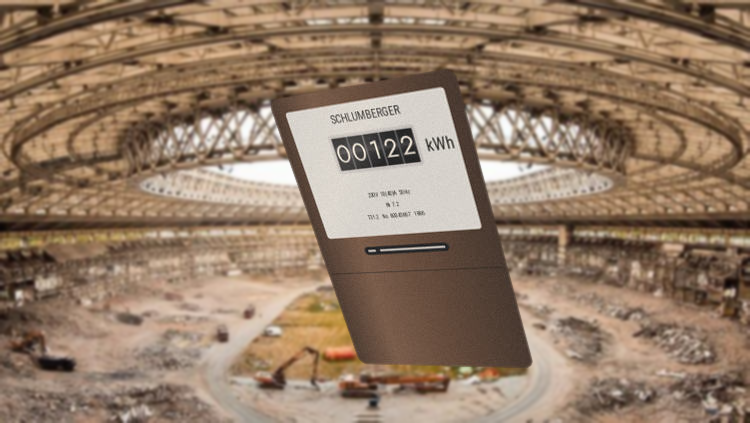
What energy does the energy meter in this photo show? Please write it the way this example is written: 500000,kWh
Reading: 122,kWh
